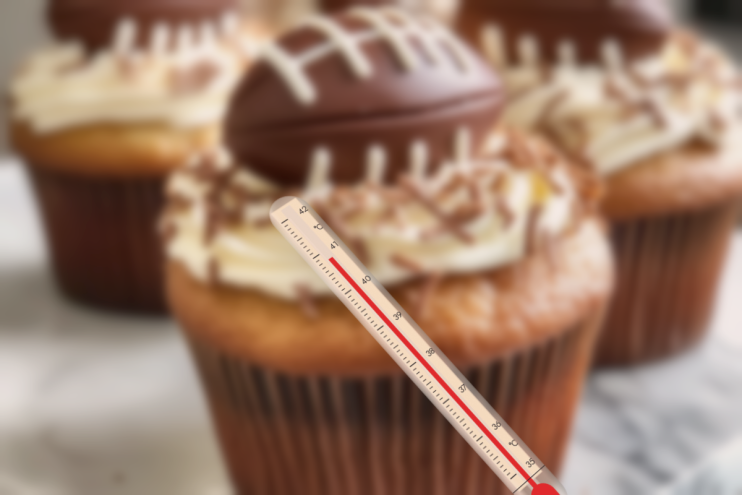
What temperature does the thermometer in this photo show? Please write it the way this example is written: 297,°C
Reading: 40.8,°C
